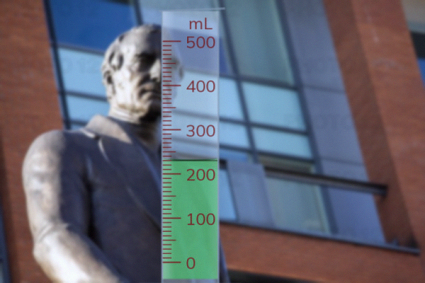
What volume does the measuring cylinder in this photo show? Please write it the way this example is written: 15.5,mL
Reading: 230,mL
